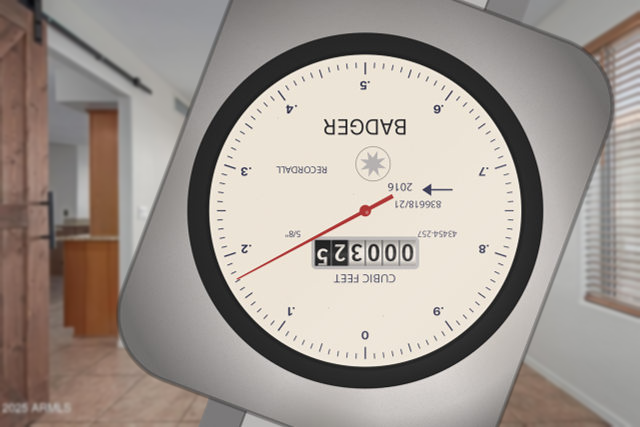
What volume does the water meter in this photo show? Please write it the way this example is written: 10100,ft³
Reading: 325.17,ft³
